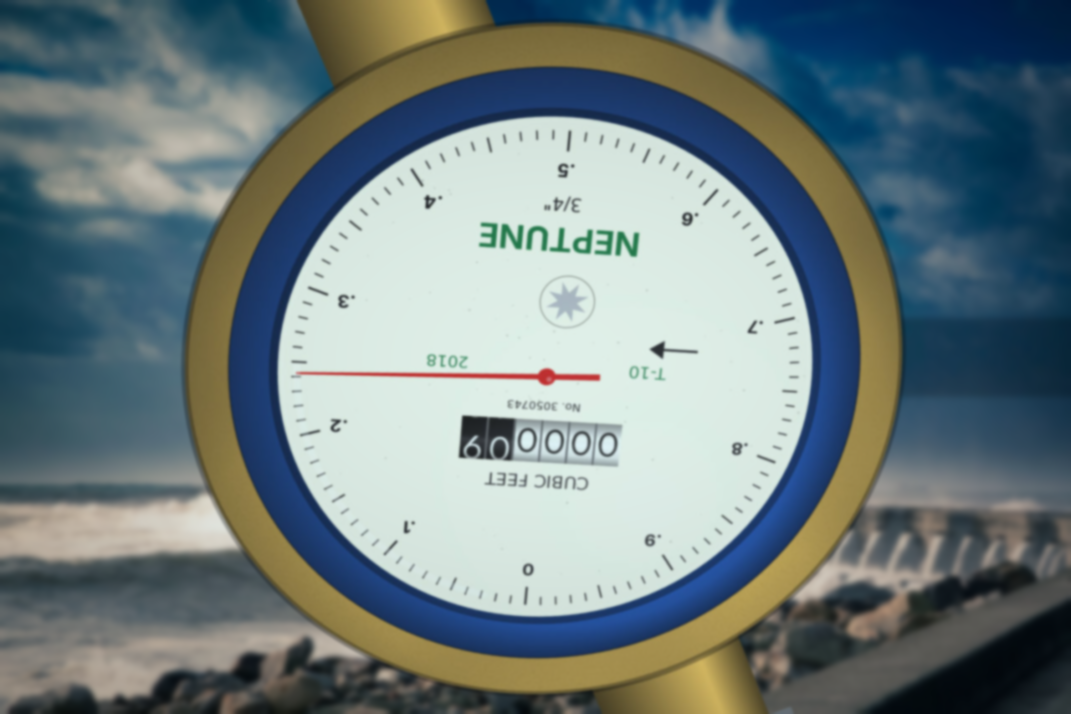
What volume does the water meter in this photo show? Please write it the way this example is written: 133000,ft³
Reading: 9.24,ft³
